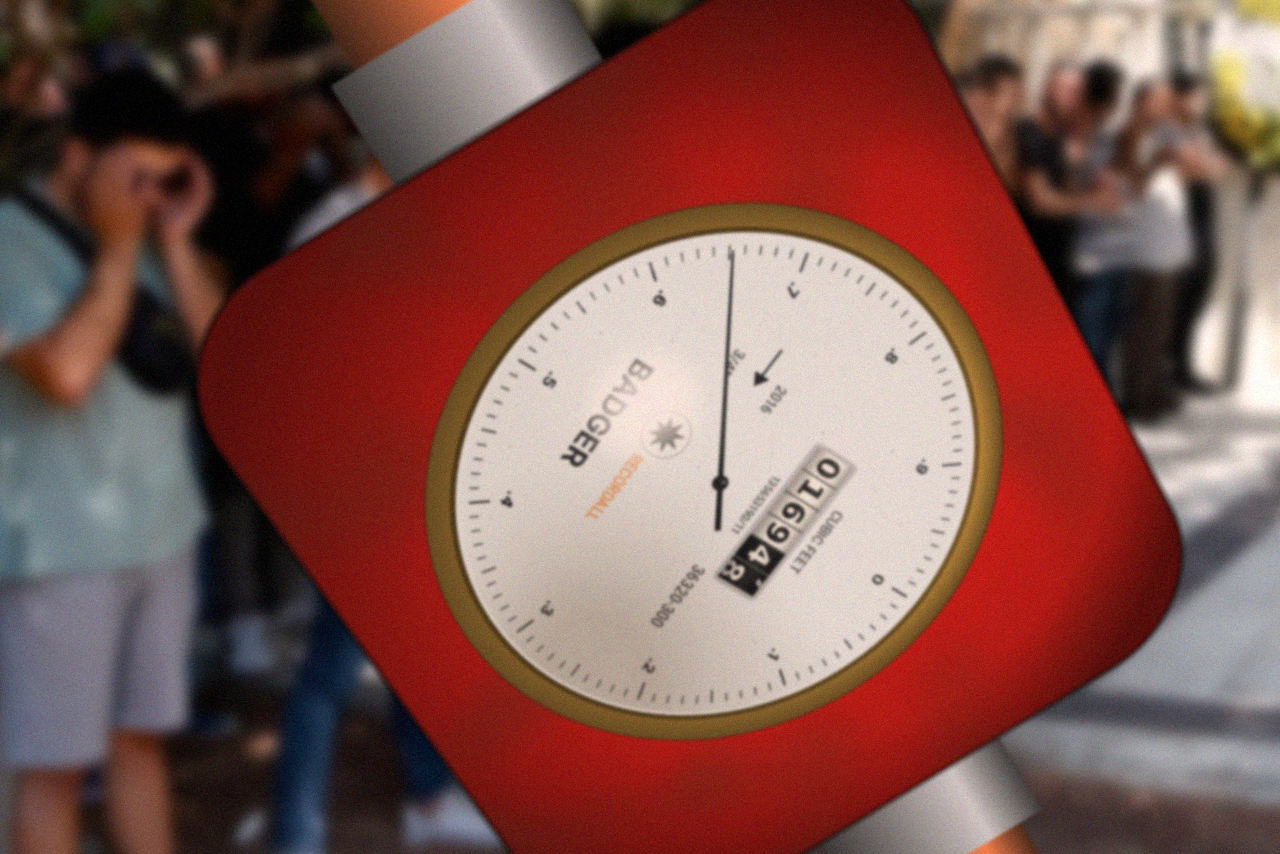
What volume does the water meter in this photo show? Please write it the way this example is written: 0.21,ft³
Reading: 16947.65,ft³
